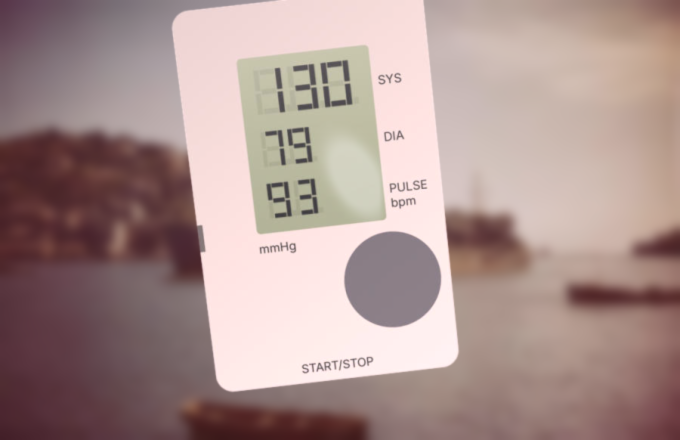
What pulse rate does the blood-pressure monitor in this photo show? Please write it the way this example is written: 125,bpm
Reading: 93,bpm
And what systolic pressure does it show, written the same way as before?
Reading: 130,mmHg
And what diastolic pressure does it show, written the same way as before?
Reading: 79,mmHg
